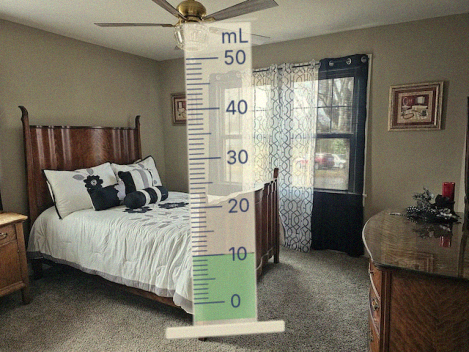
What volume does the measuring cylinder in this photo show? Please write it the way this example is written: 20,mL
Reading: 10,mL
